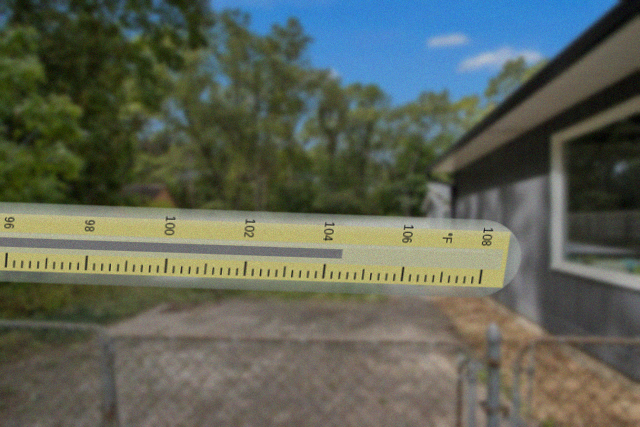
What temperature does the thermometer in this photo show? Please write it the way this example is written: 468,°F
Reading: 104.4,°F
